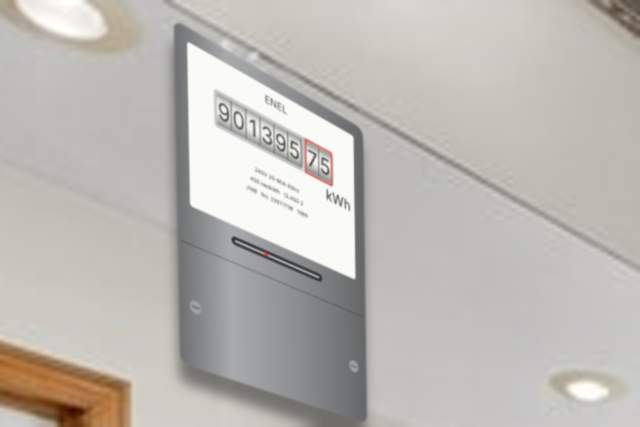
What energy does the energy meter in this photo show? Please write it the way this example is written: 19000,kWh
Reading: 901395.75,kWh
